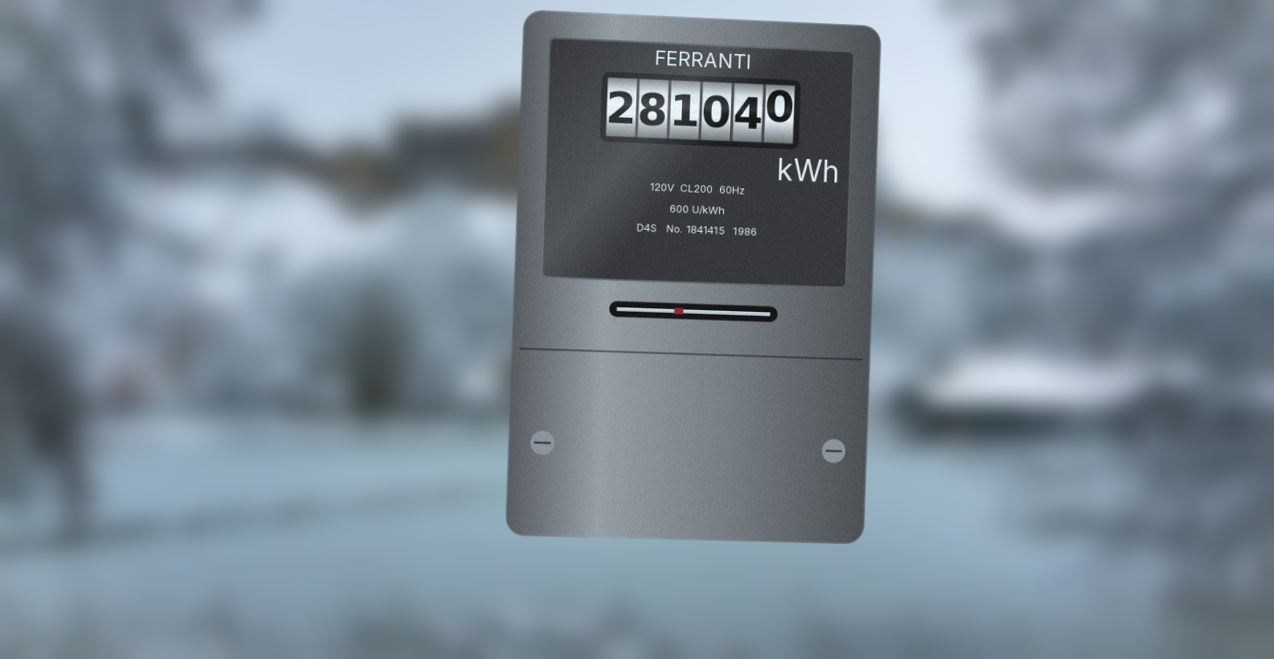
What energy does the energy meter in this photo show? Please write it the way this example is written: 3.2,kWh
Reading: 281040,kWh
